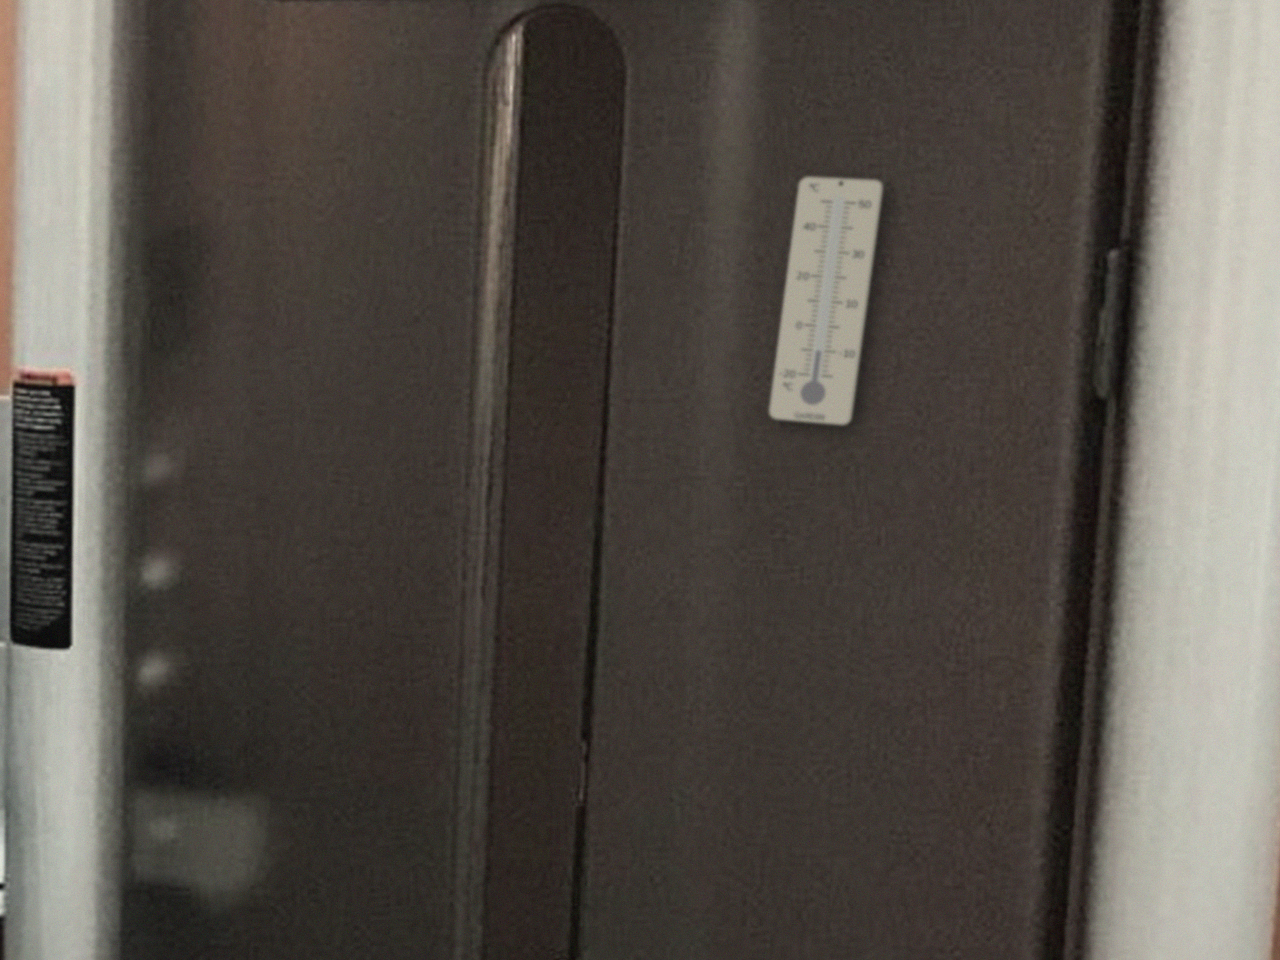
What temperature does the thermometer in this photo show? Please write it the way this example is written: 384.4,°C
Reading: -10,°C
